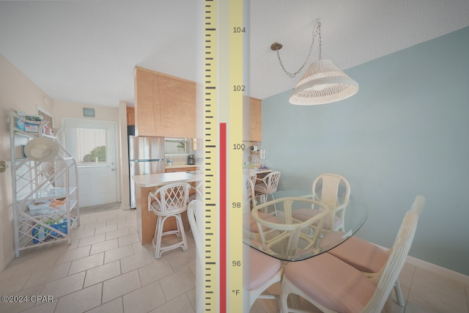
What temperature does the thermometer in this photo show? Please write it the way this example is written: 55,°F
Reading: 100.8,°F
